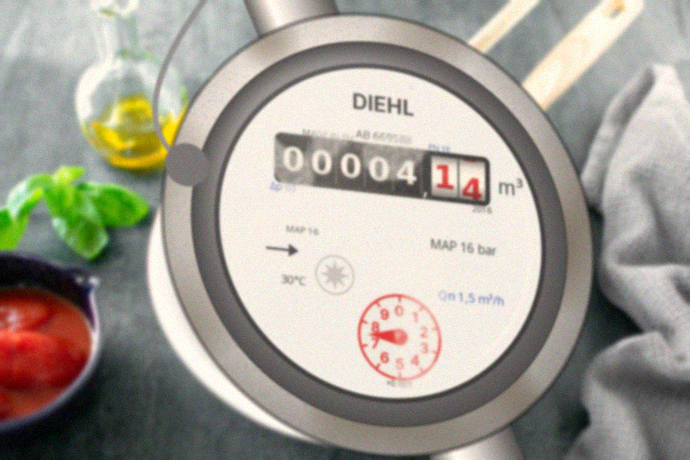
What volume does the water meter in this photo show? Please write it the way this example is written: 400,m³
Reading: 4.137,m³
